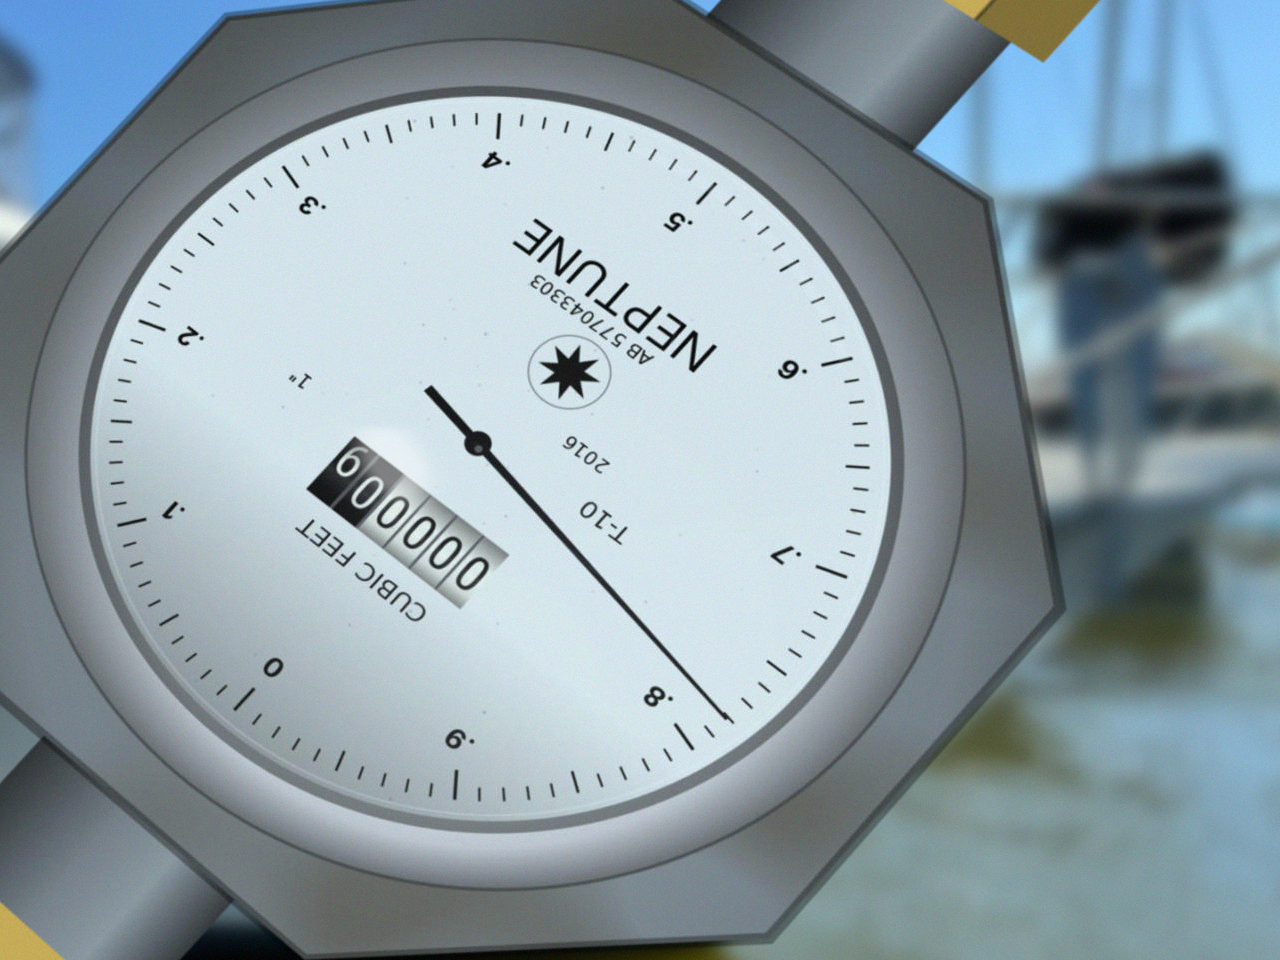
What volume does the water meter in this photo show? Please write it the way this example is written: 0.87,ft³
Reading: 8.78,ft³
